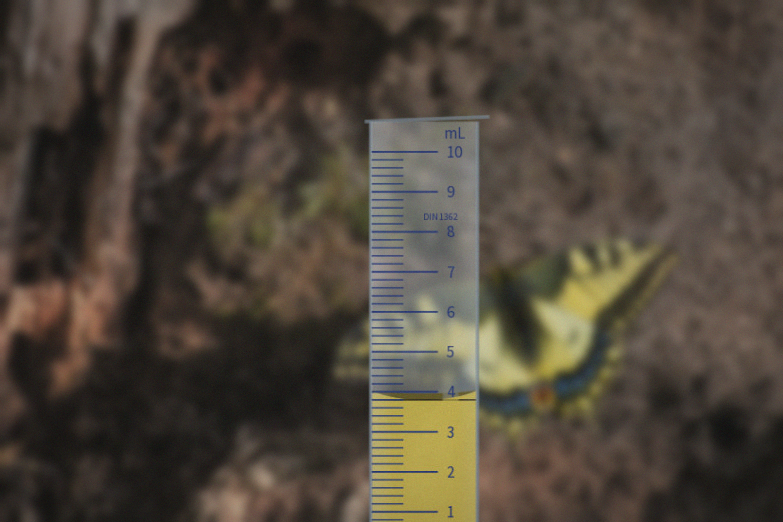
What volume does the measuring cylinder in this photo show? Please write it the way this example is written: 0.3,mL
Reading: 3.8,mL
